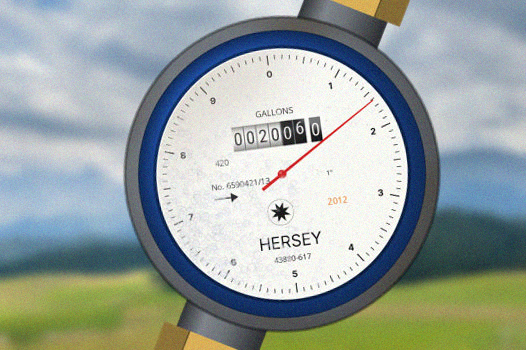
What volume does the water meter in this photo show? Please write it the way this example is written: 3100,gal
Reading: 20061.6,gal
